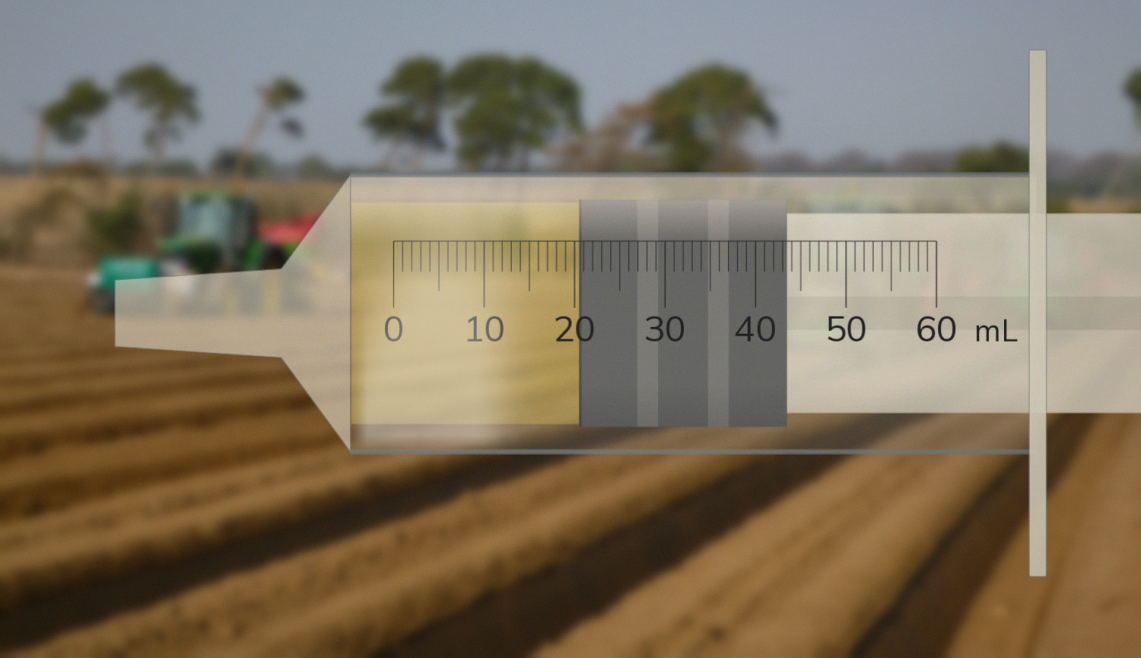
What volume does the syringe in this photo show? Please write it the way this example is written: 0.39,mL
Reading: 20.5,mL
